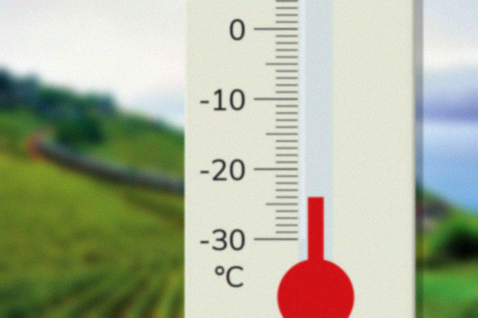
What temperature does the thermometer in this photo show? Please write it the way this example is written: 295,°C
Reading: -24,°C
